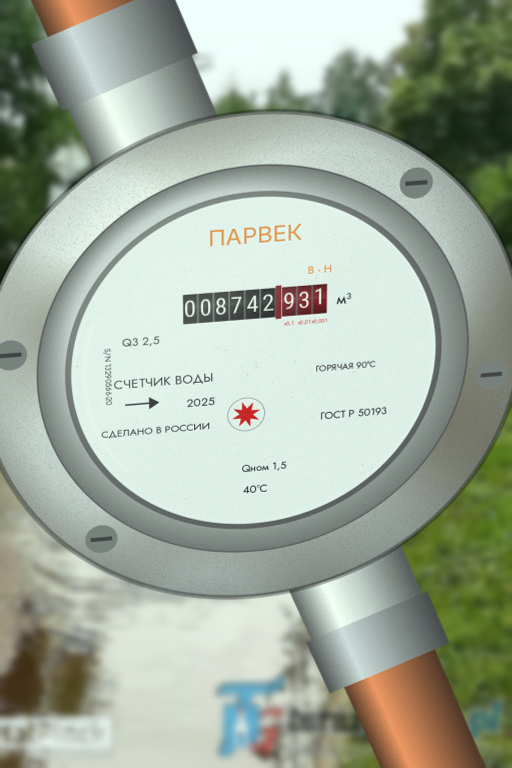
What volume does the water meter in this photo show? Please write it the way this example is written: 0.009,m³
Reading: 8742.931,m³
